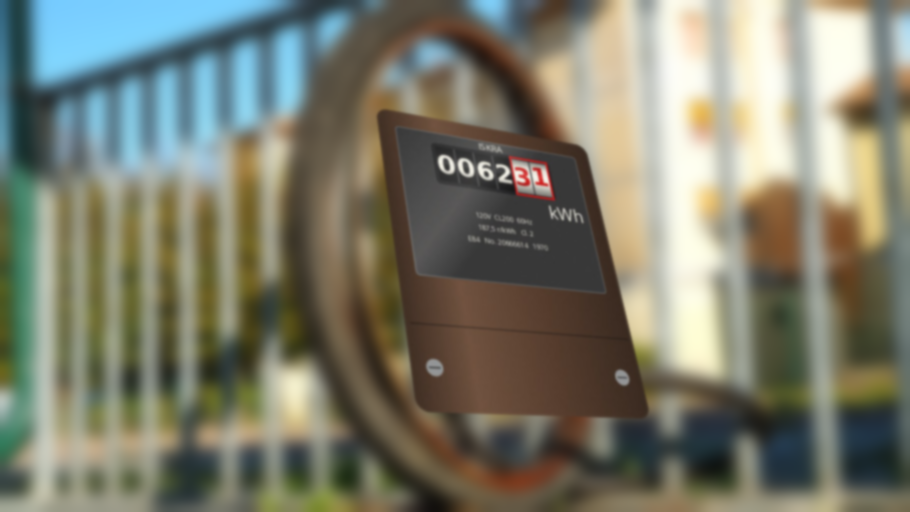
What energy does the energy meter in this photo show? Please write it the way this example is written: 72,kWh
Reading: 62.31,kWh
